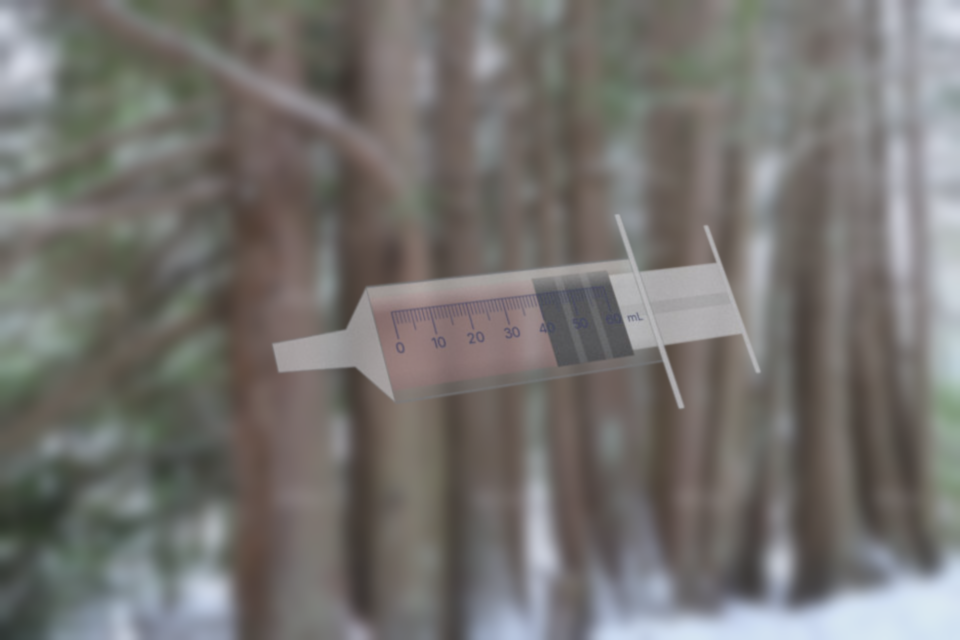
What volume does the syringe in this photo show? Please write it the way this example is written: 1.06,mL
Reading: 40,mL
